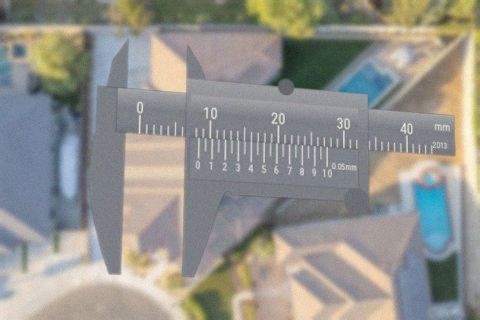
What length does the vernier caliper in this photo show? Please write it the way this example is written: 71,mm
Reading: 8.4,mm
